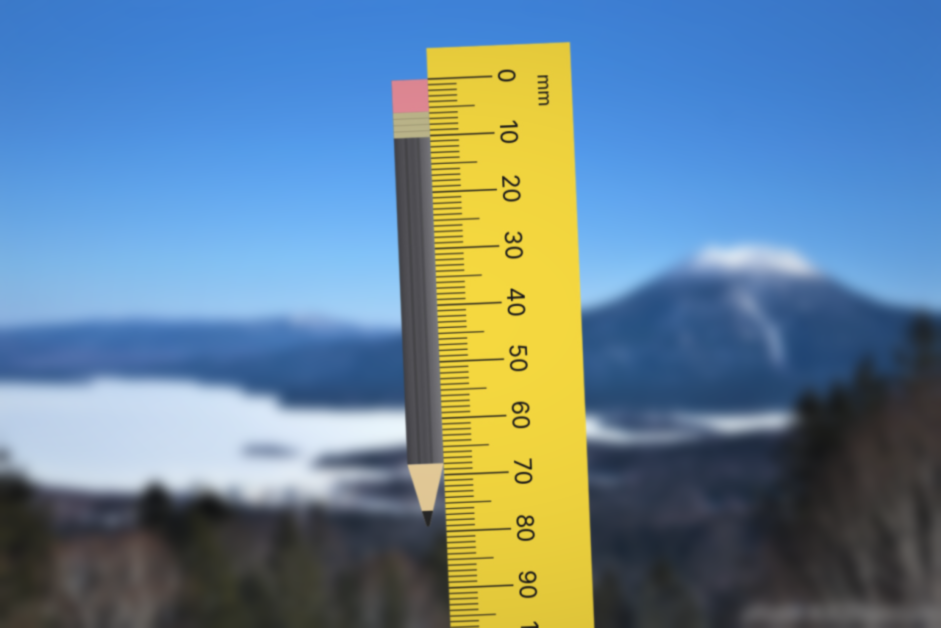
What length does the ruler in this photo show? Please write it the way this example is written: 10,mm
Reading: 79,mm
